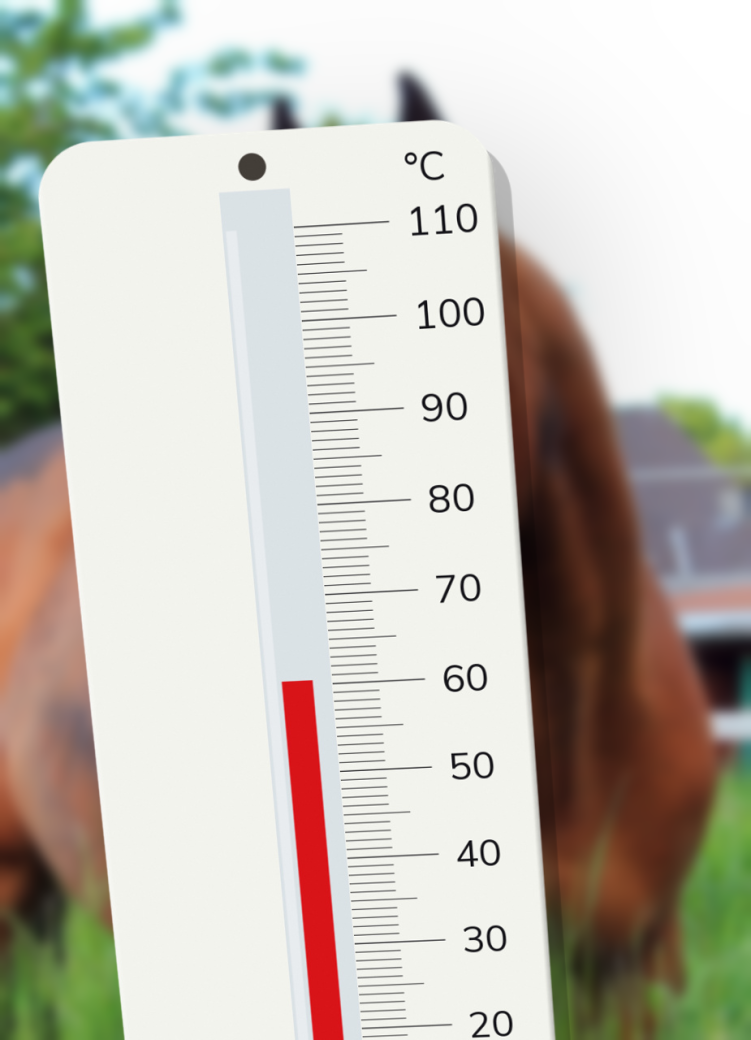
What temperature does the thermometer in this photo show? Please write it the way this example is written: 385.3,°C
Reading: 60.5,°C
